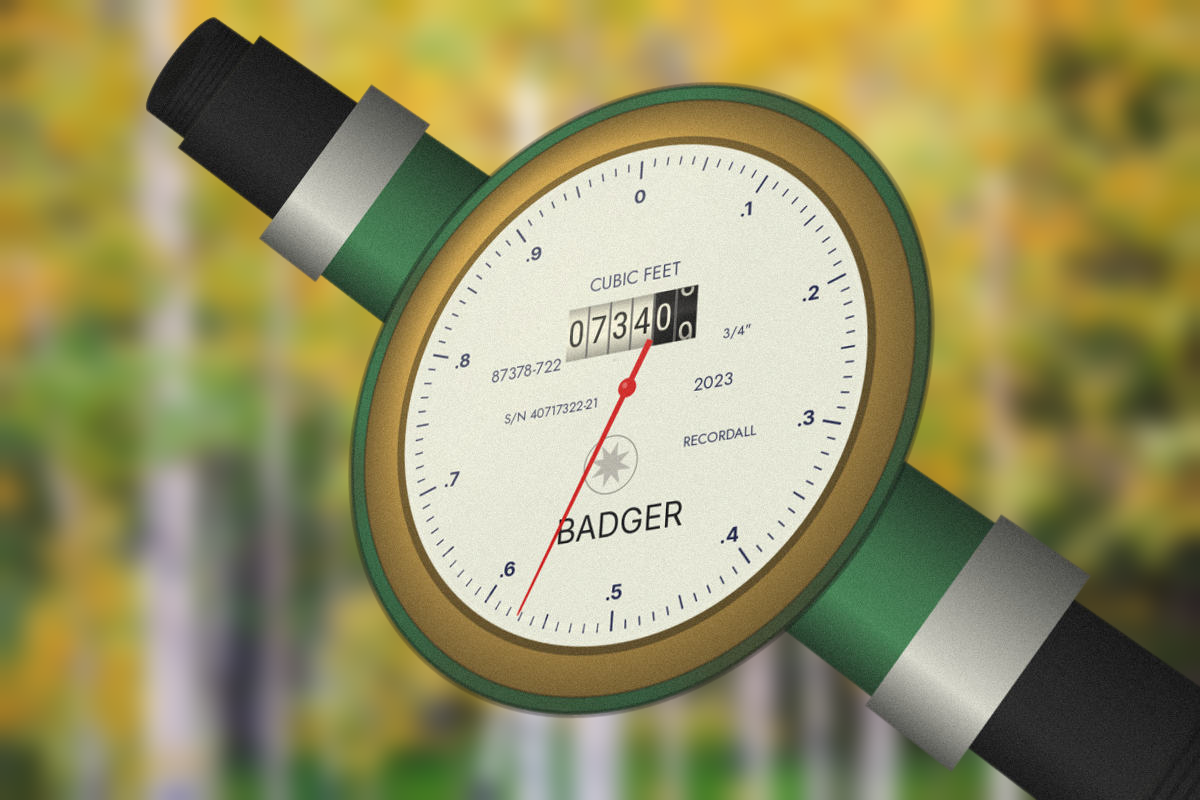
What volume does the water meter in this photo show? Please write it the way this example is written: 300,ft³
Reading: 73408.57,ft³
